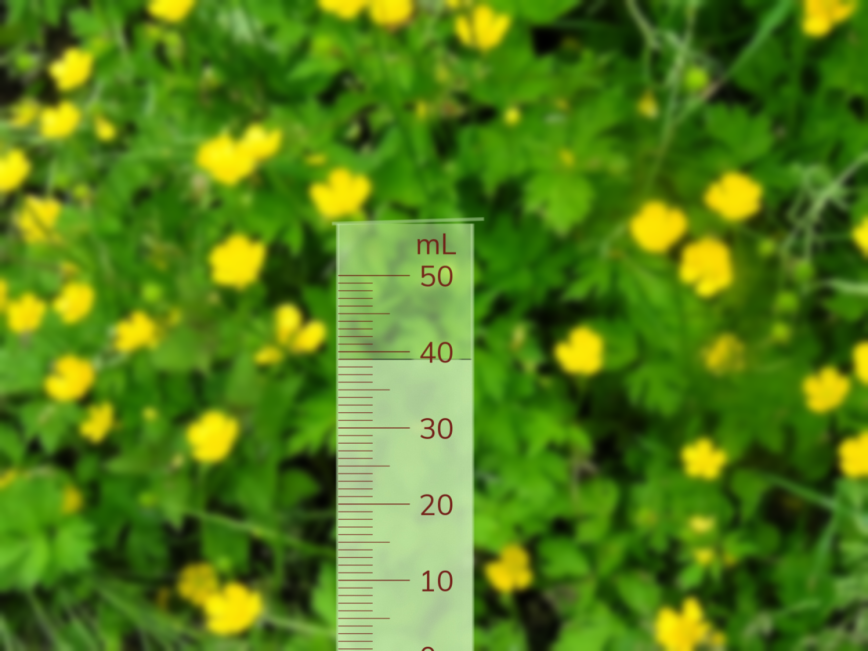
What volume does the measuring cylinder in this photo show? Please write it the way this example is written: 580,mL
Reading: 39,mL
